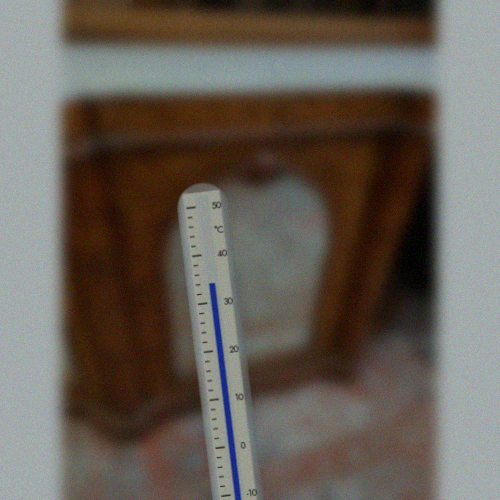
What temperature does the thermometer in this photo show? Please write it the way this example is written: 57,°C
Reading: 34,°C
